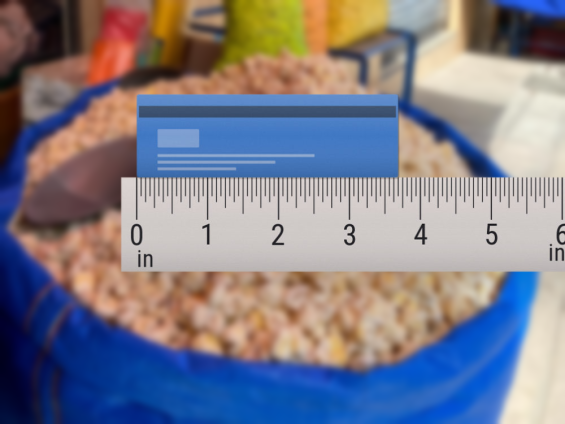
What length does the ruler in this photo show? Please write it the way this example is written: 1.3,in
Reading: 3.6875,in
